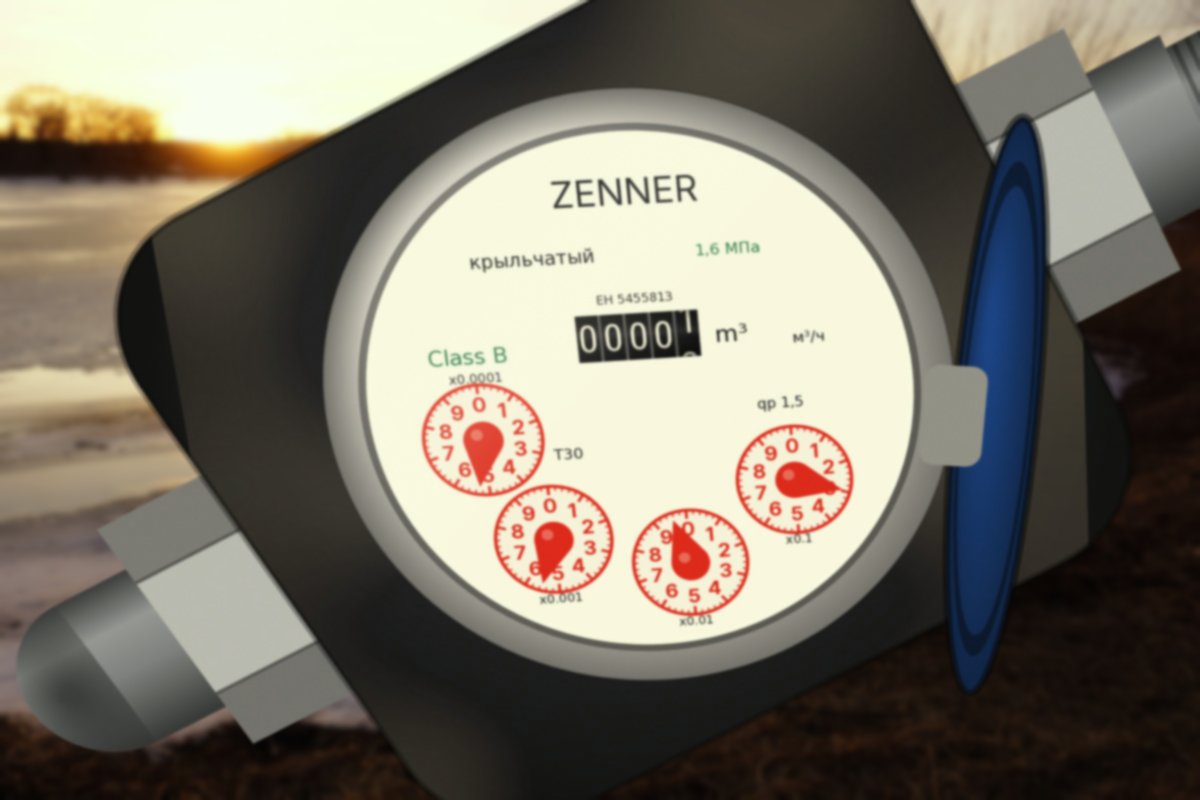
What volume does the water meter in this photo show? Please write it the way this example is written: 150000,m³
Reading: 1.2955,m³
